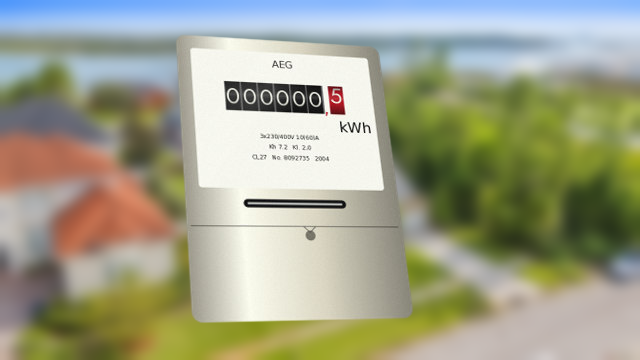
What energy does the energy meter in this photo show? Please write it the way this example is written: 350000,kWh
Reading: 0.5,kWh
